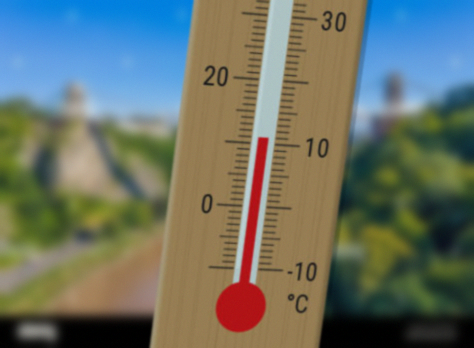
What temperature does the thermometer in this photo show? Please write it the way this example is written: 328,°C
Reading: 11,°C
